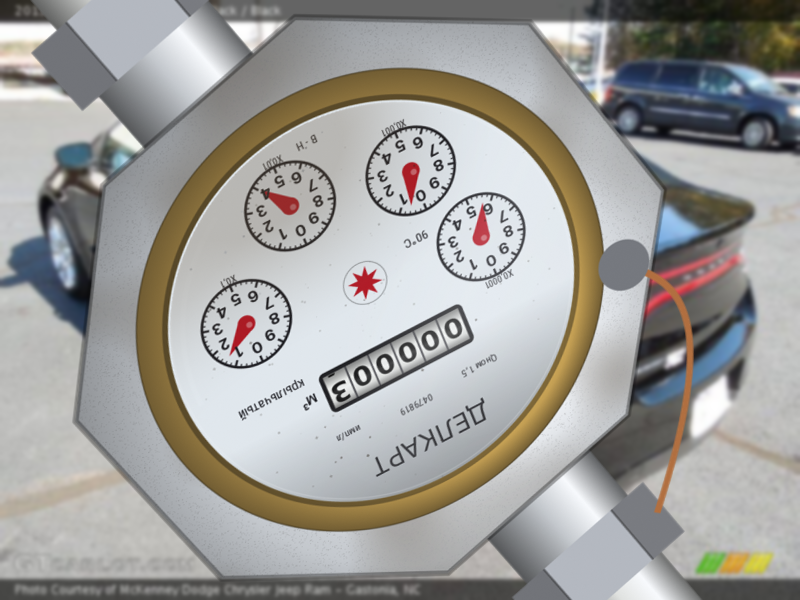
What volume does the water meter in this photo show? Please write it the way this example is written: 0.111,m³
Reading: 3.1405,m³
